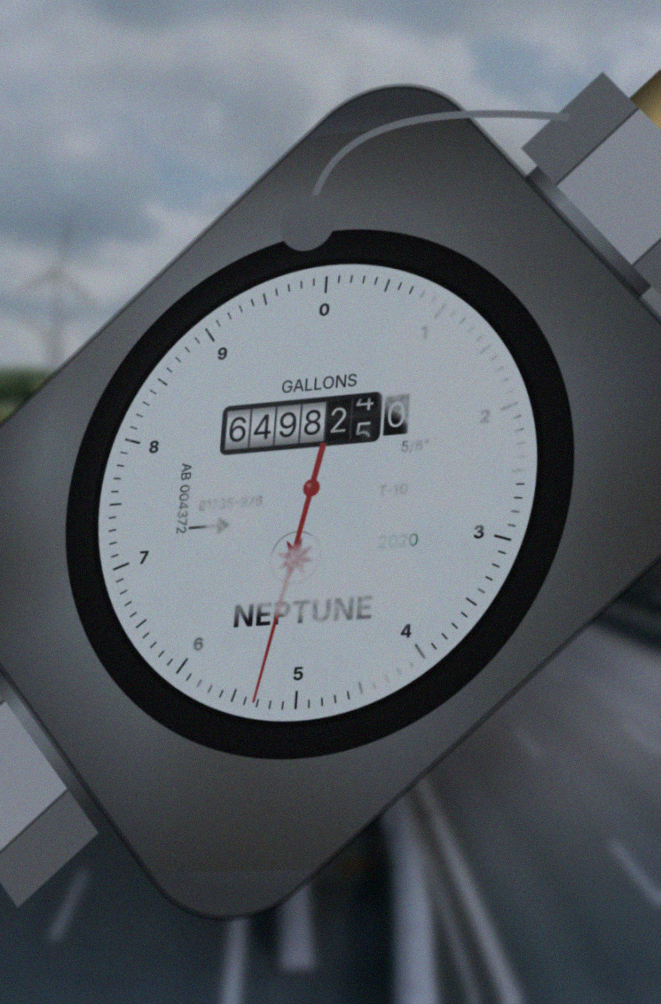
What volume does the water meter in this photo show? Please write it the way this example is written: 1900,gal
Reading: 6498245.3,gal
